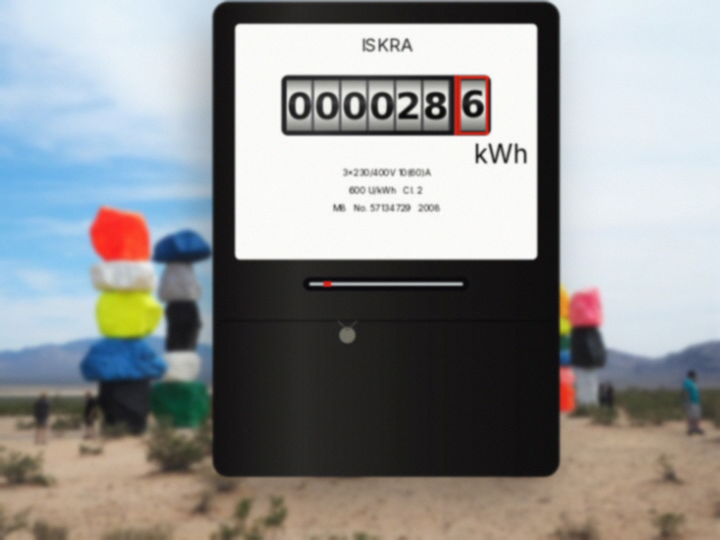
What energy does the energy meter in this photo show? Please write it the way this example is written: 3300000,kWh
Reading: 28.6,kWh
